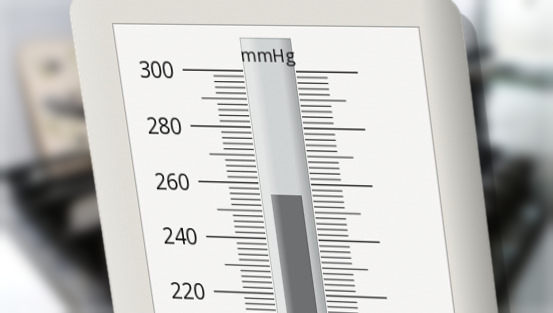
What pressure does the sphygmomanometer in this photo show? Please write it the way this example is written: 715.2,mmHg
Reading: 256,mmHg
